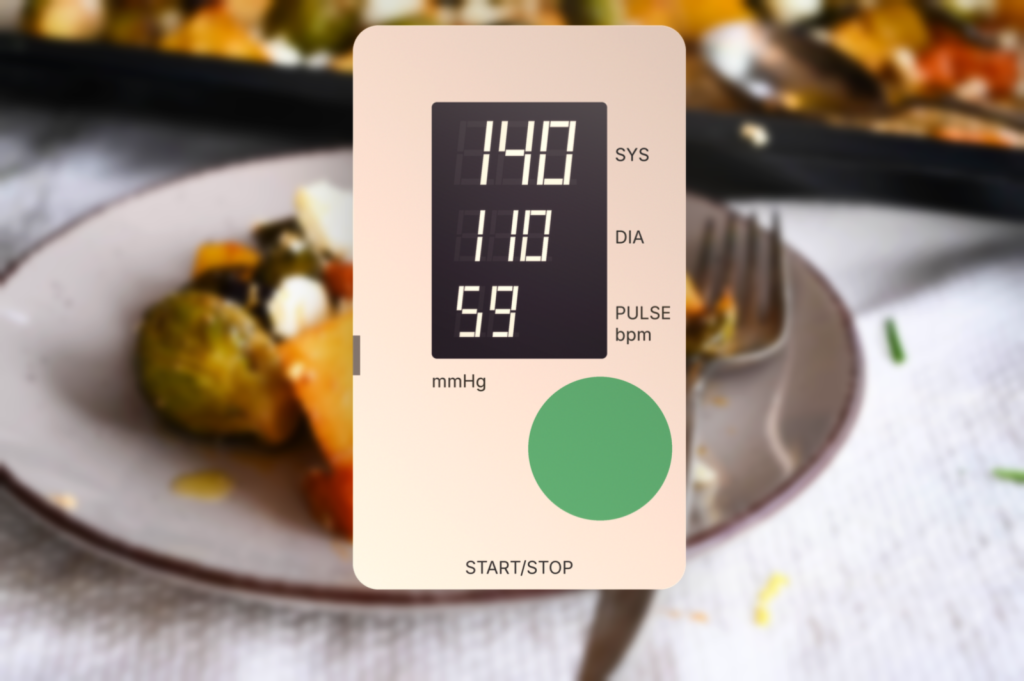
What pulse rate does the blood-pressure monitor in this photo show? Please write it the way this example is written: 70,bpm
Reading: 59,bpm
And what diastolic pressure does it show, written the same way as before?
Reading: 110,mmHg
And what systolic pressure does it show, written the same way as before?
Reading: 140,mmHg
